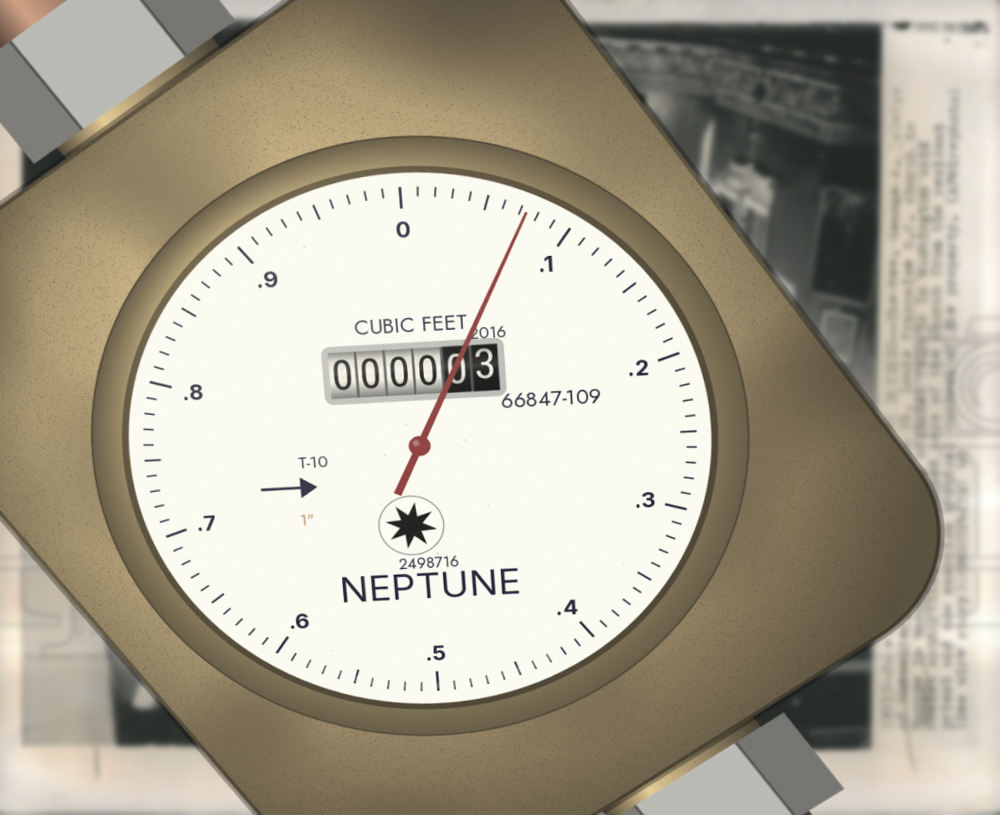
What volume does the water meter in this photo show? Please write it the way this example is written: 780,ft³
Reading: 3.07,ft³
